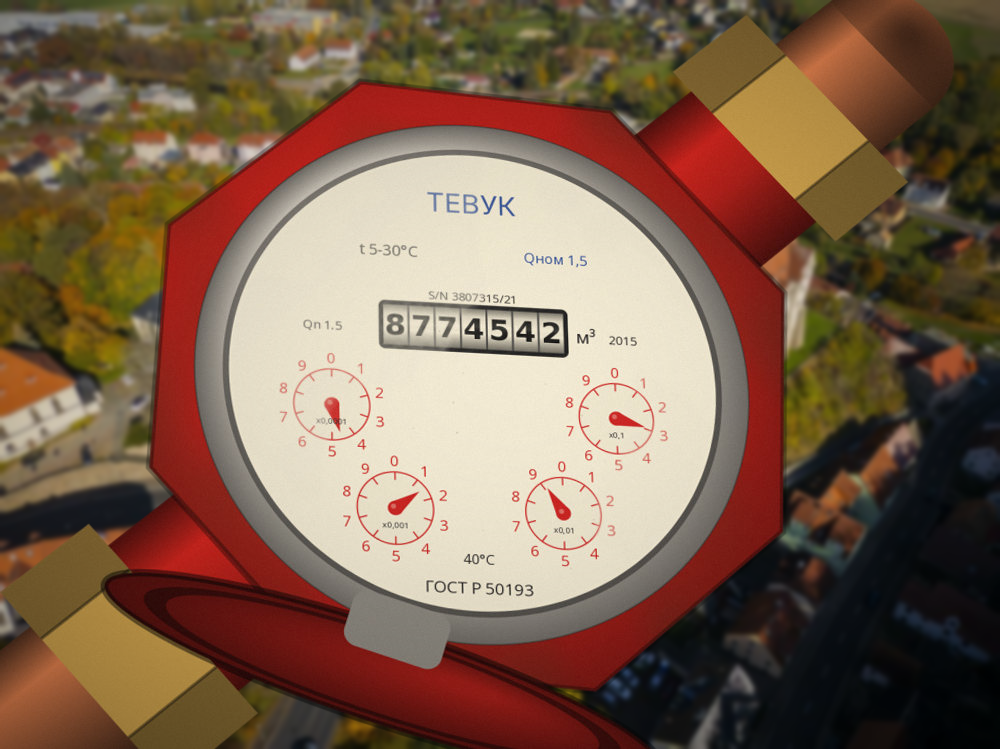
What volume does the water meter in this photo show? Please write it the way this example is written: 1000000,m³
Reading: 8774542.2914,m³
